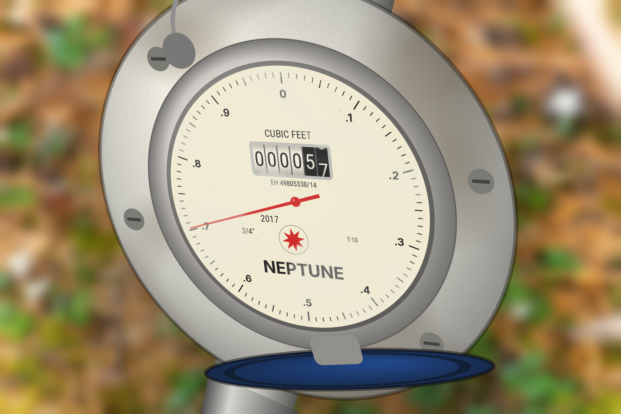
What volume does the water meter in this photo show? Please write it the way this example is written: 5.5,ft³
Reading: 56.70,ft³
